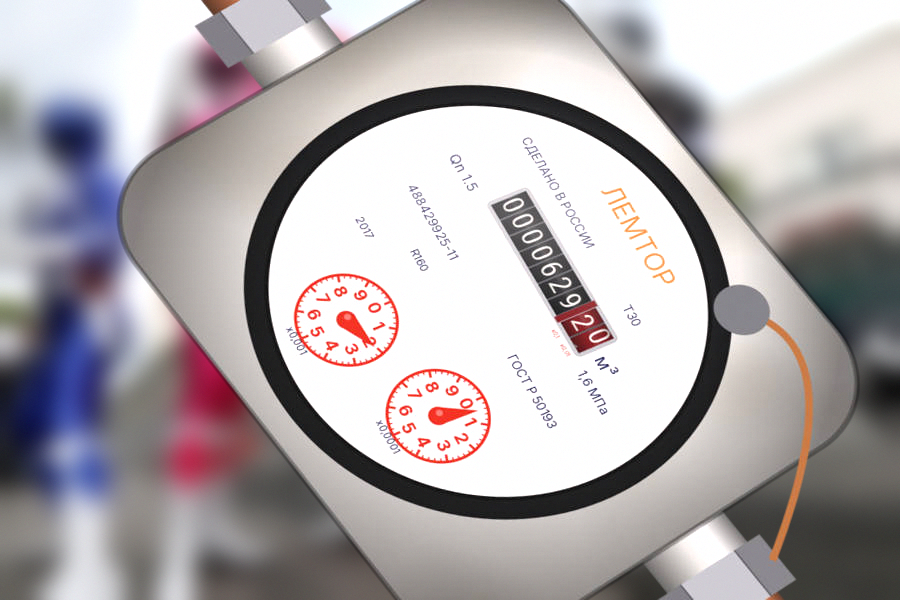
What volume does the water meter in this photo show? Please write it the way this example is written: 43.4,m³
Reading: 629.2020,m³
